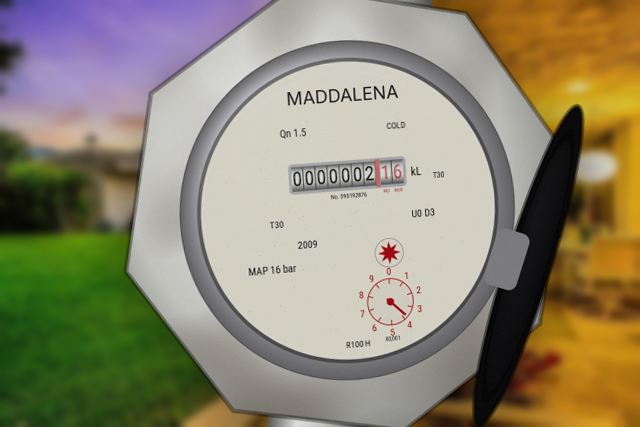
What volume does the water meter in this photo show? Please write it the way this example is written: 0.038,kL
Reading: 2.163,kL
